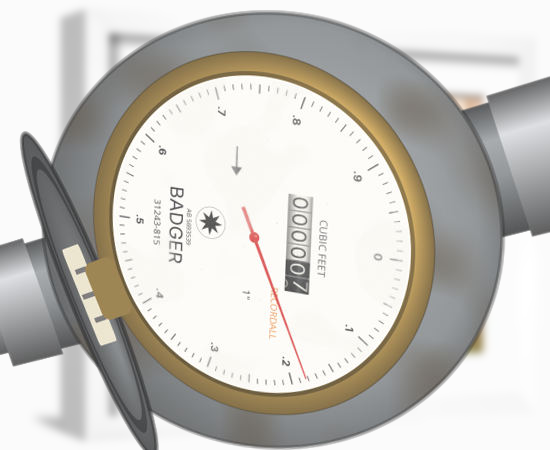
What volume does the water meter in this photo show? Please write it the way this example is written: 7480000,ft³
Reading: 7.18,ft³
